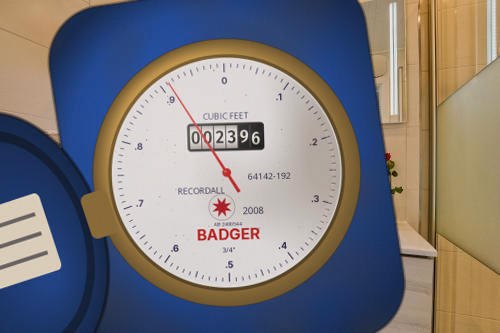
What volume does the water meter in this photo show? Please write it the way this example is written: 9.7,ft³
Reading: 2395.91,ft³
